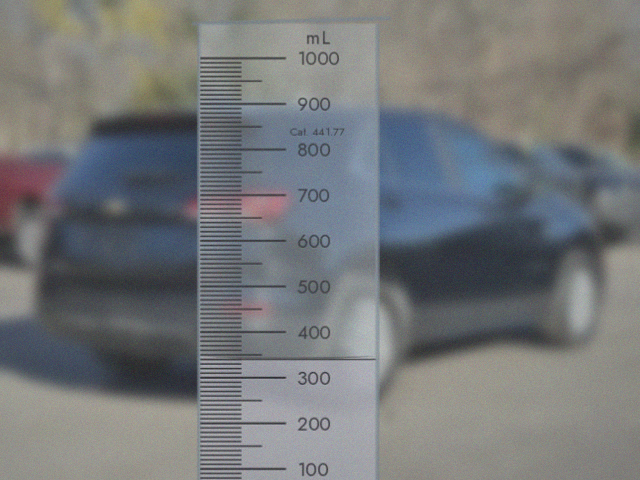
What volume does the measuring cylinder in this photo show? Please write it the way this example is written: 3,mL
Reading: 340,mL
